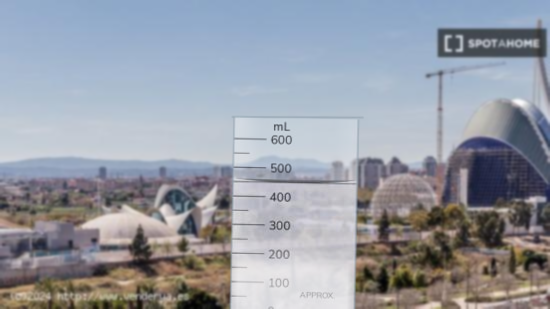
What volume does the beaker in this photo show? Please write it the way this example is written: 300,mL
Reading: 450,mL
